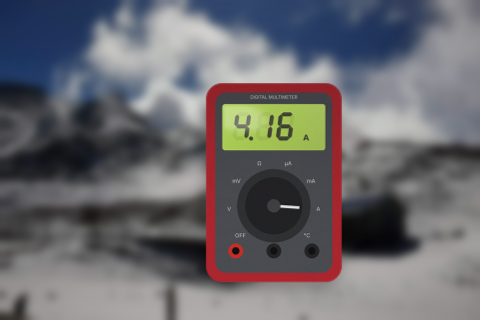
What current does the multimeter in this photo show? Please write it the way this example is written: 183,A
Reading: 4.16,A
